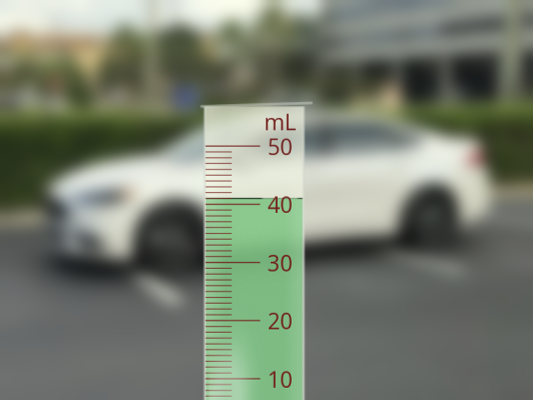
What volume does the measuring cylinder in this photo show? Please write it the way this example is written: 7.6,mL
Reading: 41,mL
